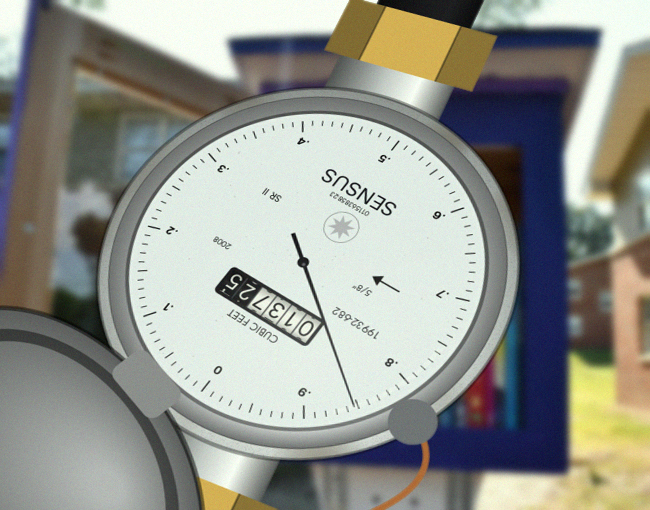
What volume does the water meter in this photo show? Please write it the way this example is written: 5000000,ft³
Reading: 13724.85,ft³
